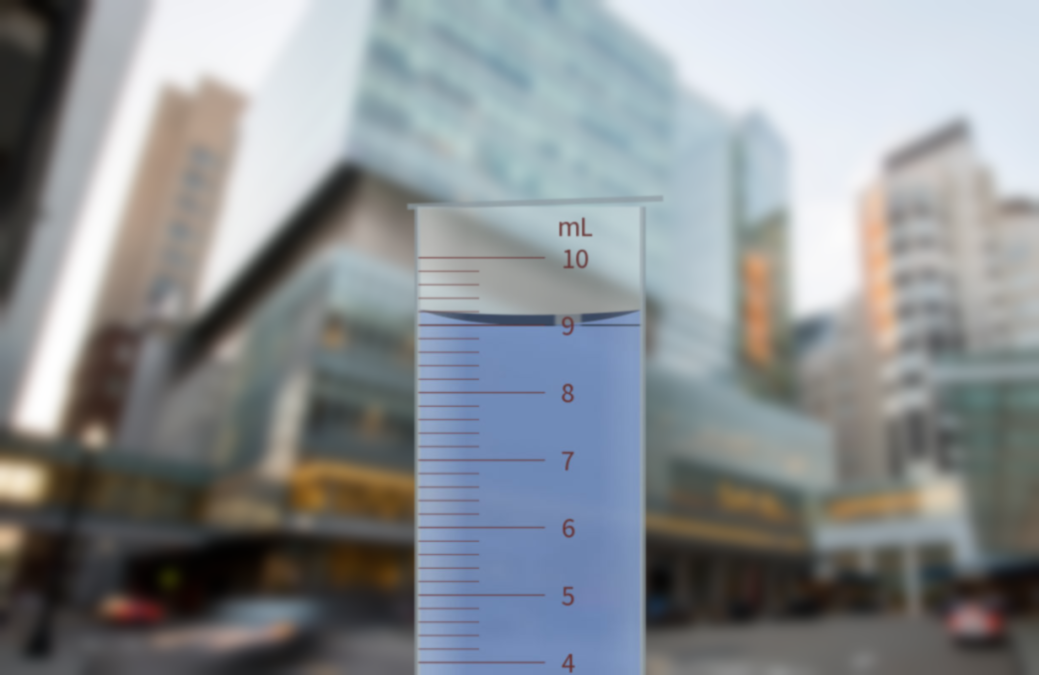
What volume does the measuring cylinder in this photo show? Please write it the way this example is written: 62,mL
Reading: 9,mL
